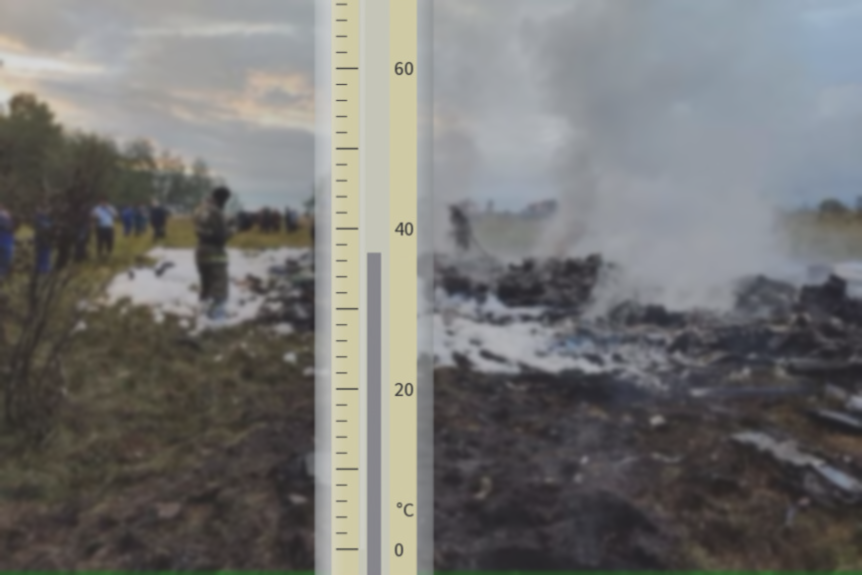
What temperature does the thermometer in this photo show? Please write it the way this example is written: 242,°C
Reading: 37,°C
